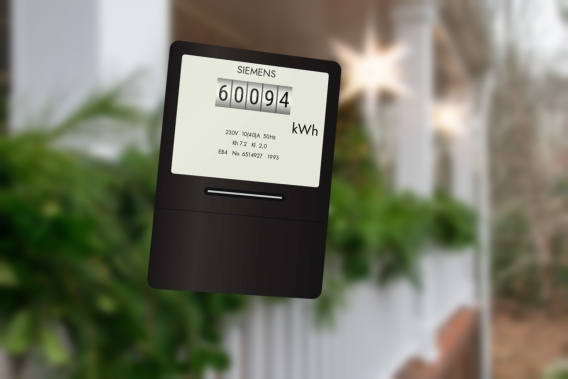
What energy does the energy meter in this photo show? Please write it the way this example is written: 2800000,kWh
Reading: 60094,kWh
